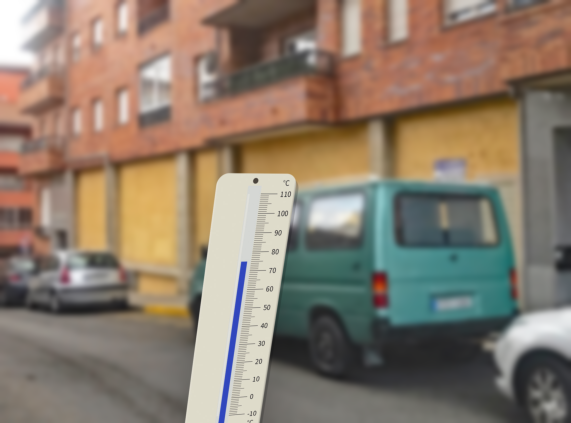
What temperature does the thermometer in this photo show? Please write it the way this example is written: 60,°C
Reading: 75,°C
